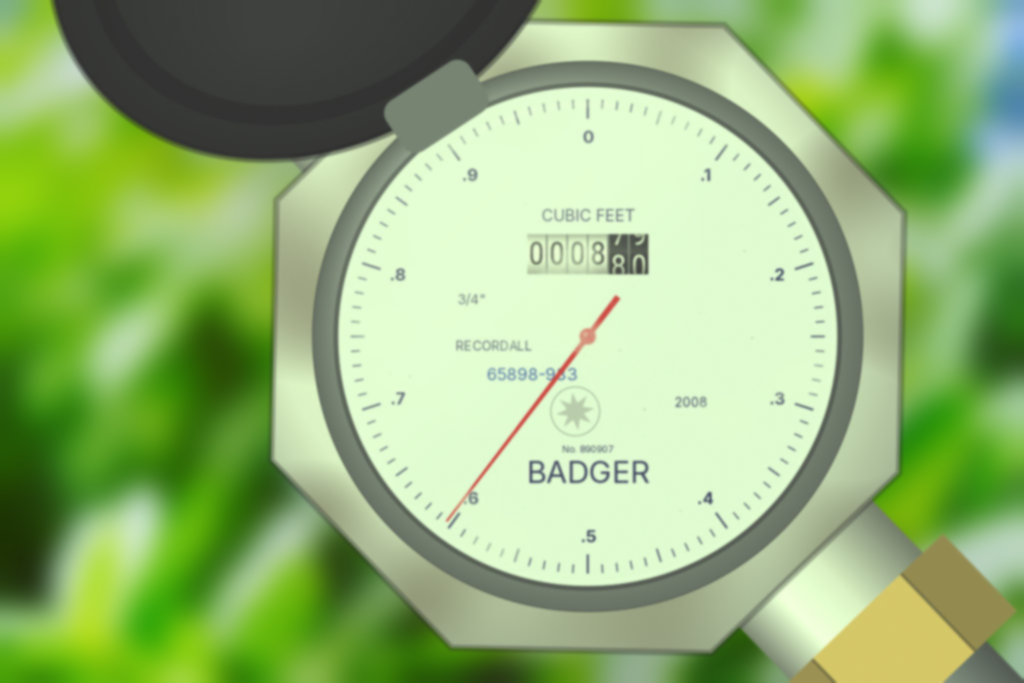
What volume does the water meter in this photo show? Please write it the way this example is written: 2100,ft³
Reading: 879.60,ft³
